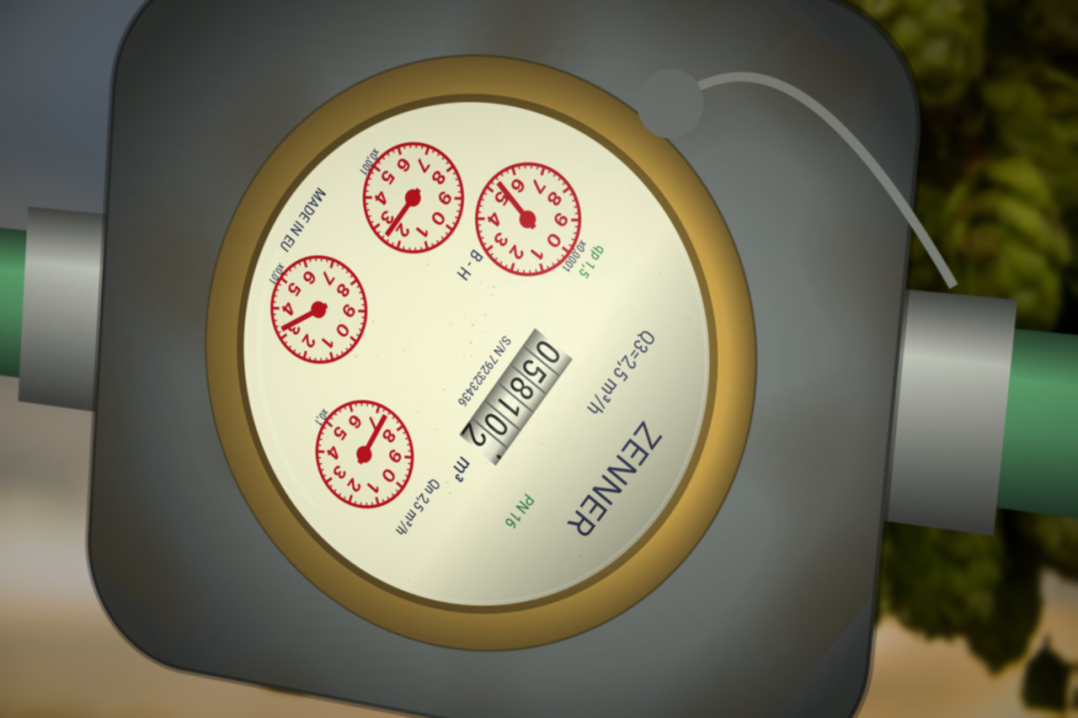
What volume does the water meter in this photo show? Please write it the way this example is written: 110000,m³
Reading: 58101.7325,m³
